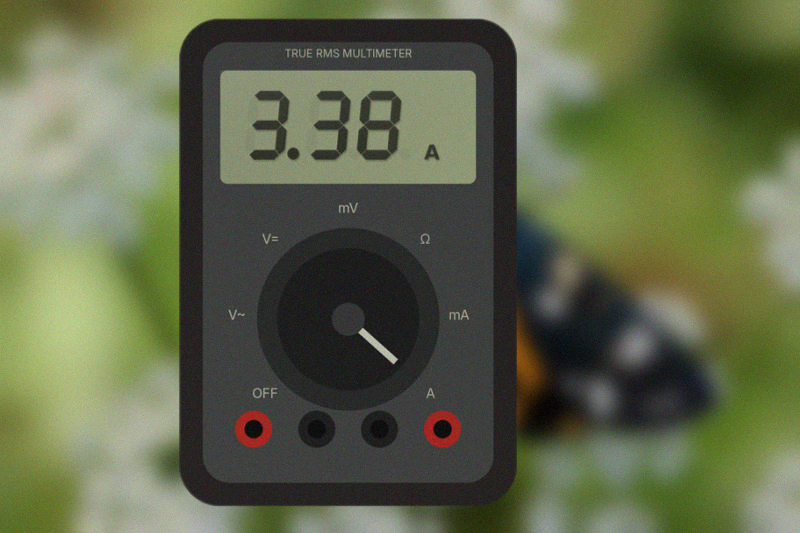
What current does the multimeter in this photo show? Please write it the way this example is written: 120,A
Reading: 3.38,A
